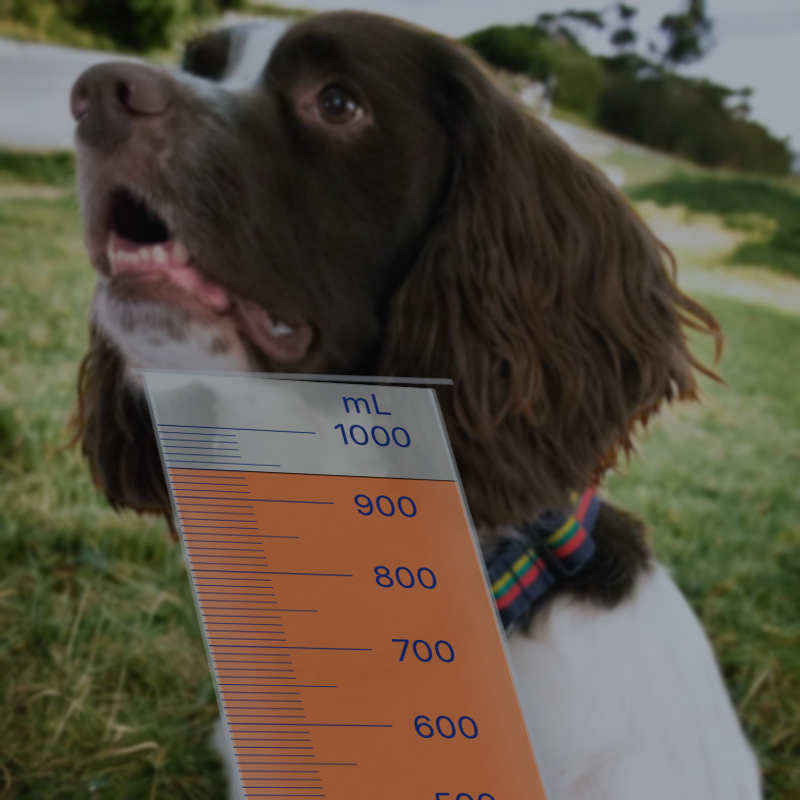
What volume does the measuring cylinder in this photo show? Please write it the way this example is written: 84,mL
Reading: 940,mL
